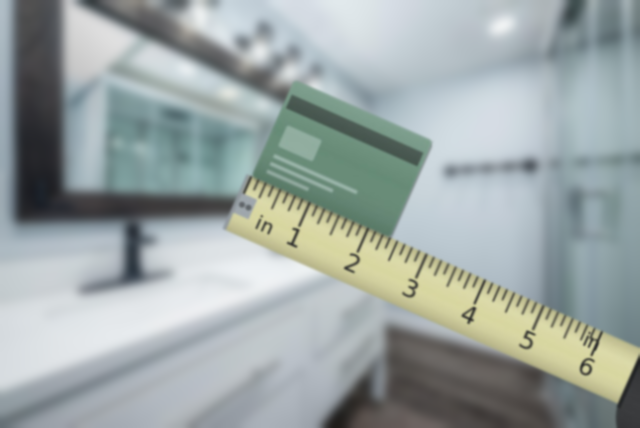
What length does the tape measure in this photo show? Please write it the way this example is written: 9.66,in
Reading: 2.375,in
